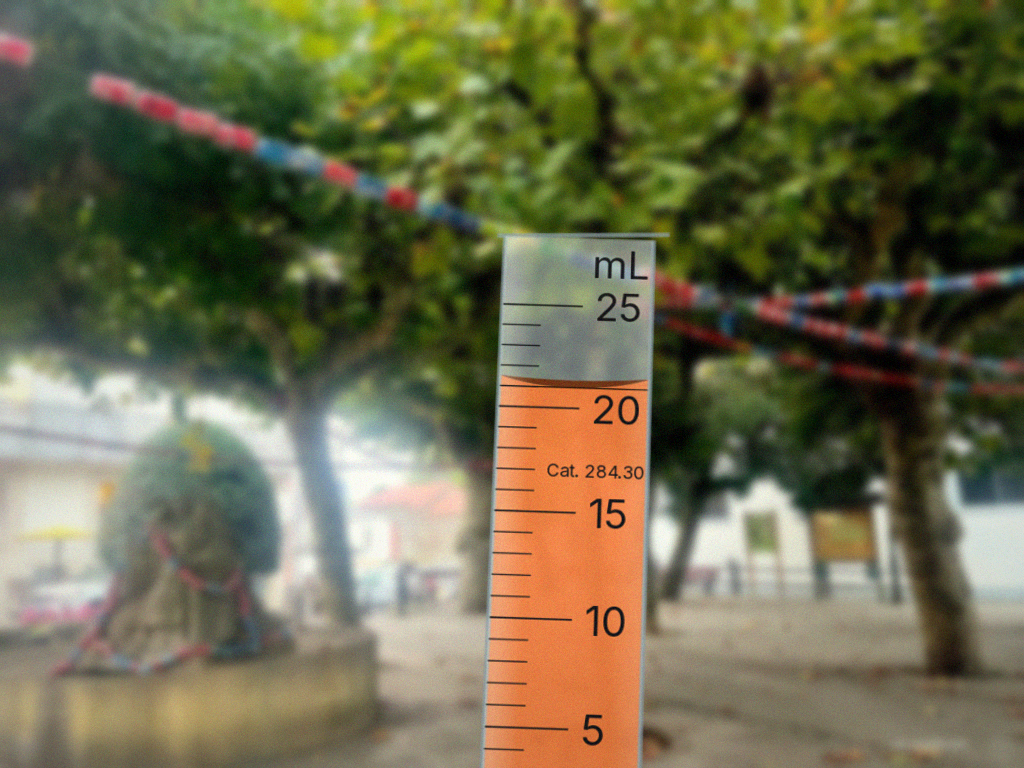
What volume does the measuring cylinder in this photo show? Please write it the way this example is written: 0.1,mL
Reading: 21,mL
